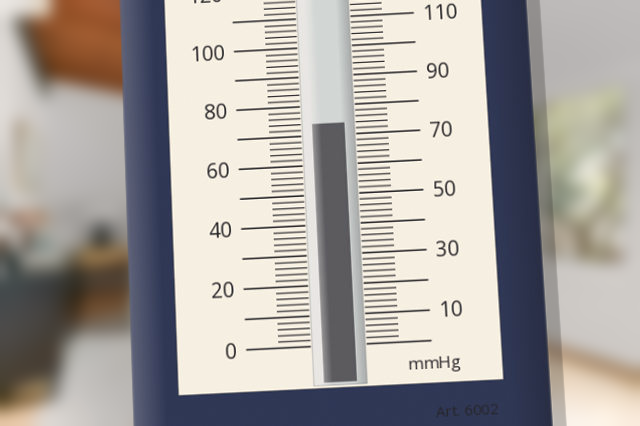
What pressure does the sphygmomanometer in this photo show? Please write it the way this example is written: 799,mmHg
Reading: 74,mmHg
